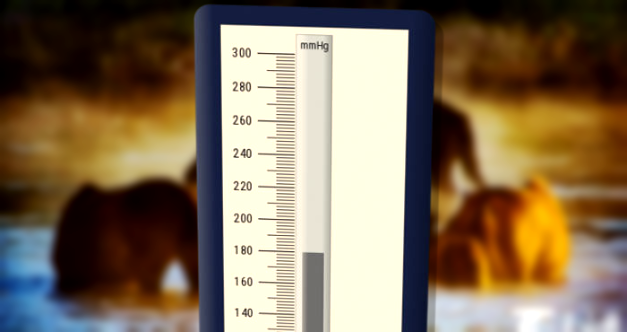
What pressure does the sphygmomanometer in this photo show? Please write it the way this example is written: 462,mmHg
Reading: 180,mmHg
